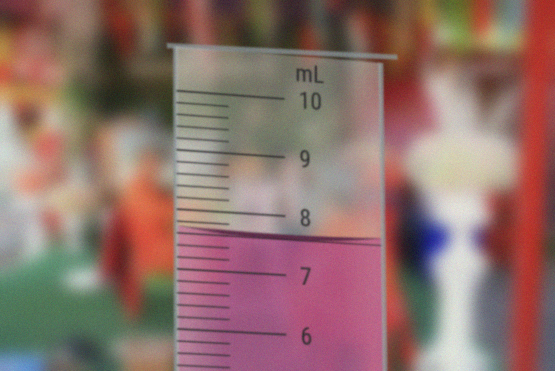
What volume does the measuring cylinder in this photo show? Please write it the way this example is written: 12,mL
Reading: 7.6,mL
